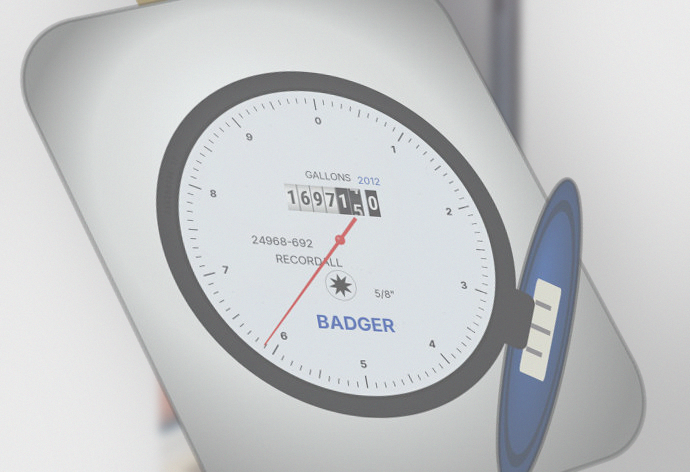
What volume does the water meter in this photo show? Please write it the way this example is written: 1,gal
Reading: 1697146.1,gal
